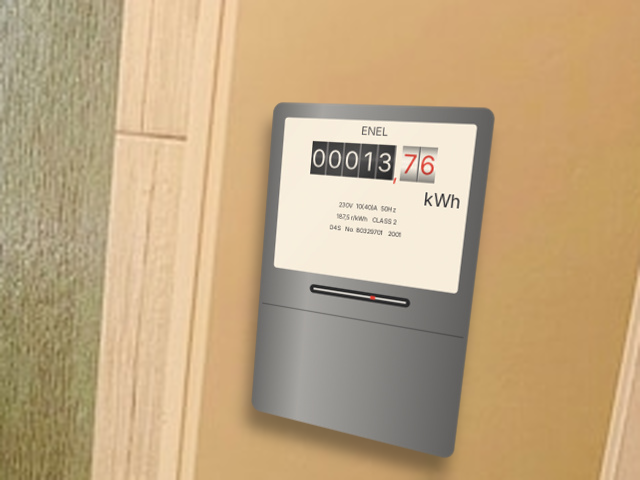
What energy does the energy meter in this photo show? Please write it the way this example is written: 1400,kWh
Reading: 13.76,kWh
